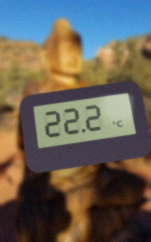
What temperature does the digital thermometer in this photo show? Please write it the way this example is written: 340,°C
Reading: 22.2,°C
